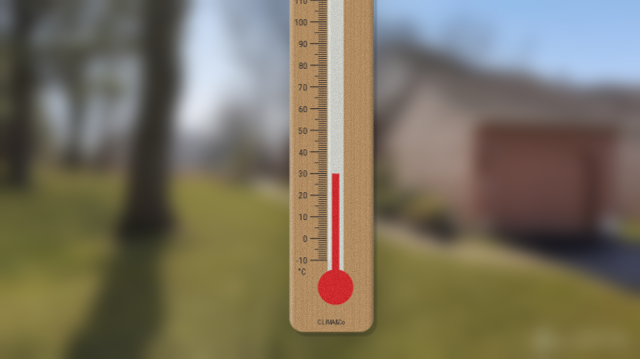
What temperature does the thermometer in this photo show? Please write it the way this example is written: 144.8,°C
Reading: 30,°C
